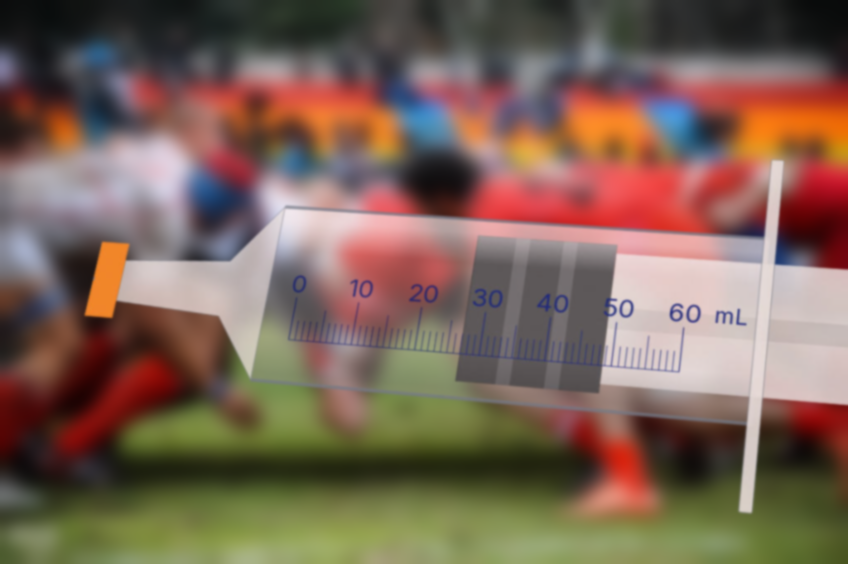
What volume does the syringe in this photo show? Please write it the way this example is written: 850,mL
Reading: 27,mL
